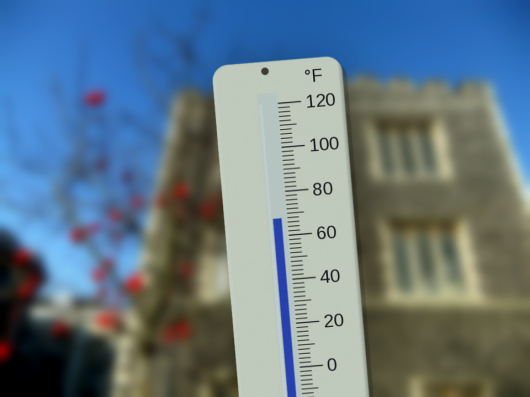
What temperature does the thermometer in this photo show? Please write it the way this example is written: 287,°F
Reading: 68,°F
